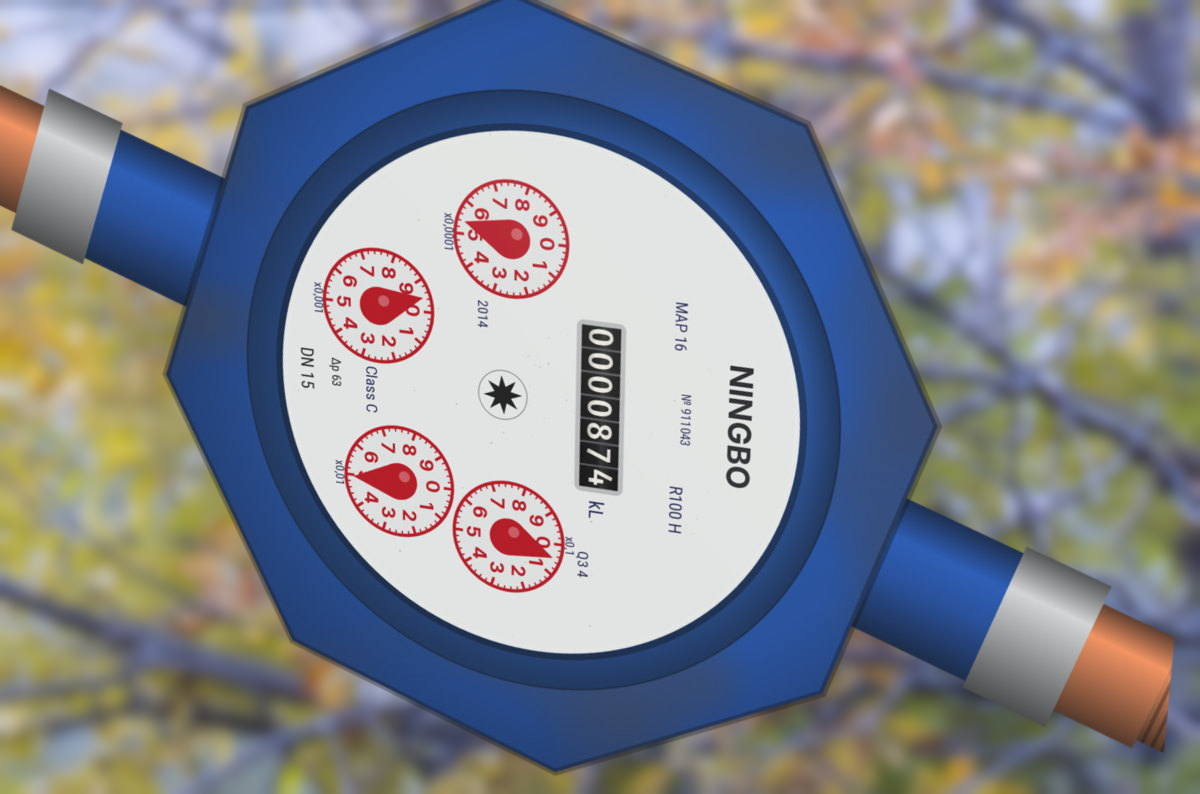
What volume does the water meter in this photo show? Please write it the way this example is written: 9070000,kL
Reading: 874.0495,kL
